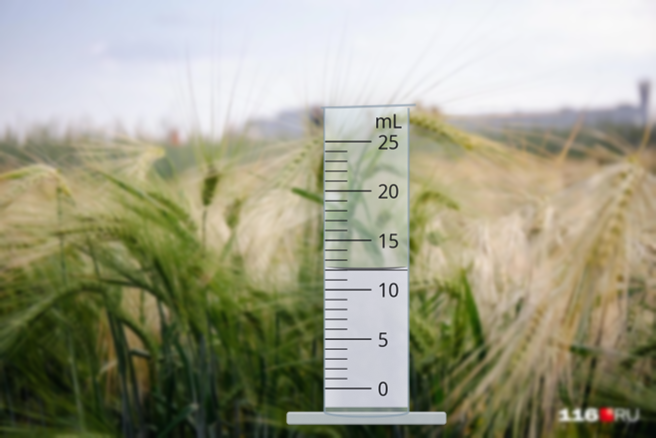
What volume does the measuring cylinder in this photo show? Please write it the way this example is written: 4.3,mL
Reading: 12,mL
